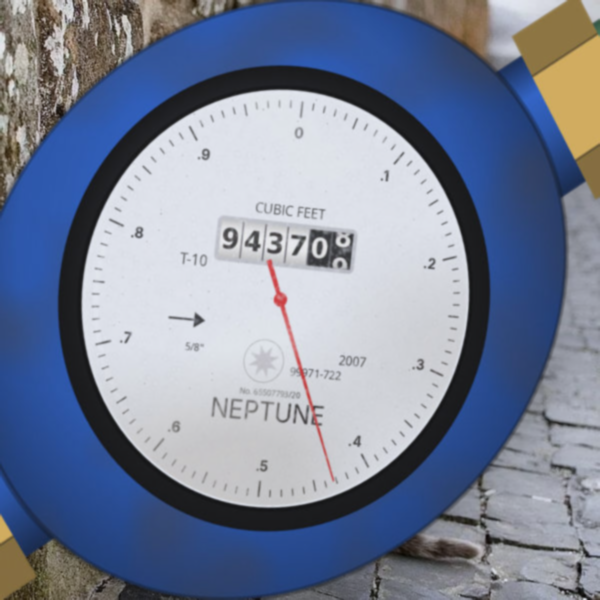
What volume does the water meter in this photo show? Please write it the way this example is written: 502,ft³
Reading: 943708.43,ft³
